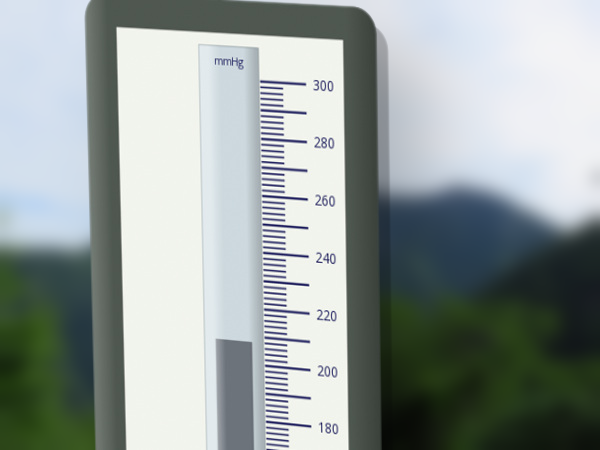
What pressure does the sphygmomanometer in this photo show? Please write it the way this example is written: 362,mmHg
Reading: 208,mmHg
